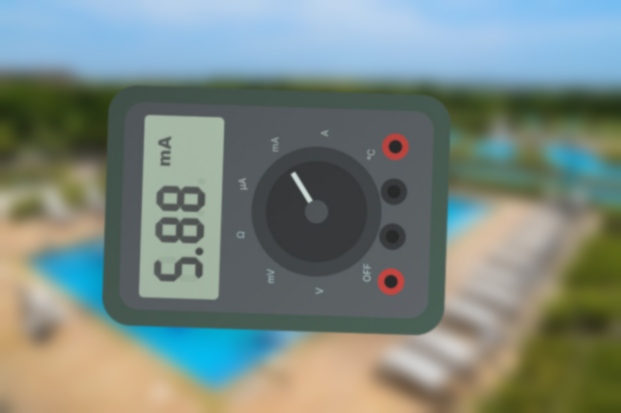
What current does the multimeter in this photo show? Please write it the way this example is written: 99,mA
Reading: 5.88,mA
